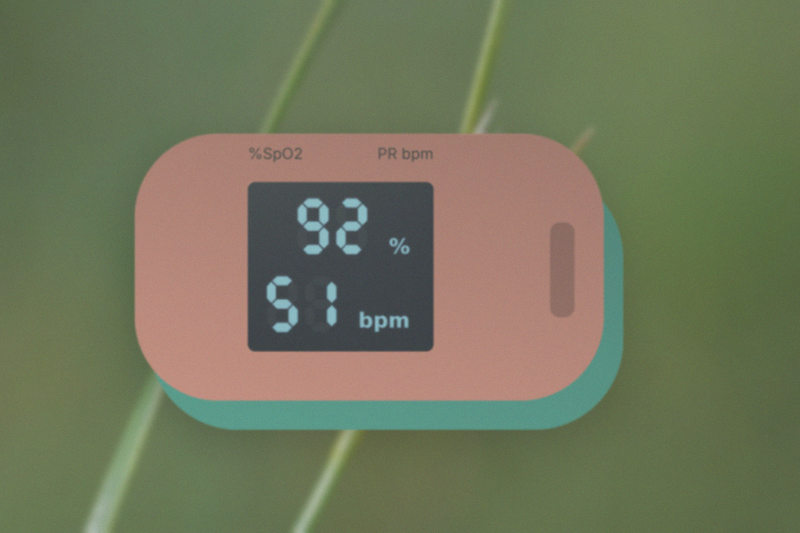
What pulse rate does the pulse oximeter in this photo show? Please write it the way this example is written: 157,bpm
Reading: 51,bpm
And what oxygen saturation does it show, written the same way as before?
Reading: 92,%
